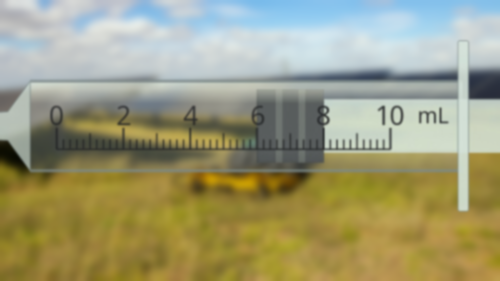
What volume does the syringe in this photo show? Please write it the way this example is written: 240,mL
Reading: 6,mL
